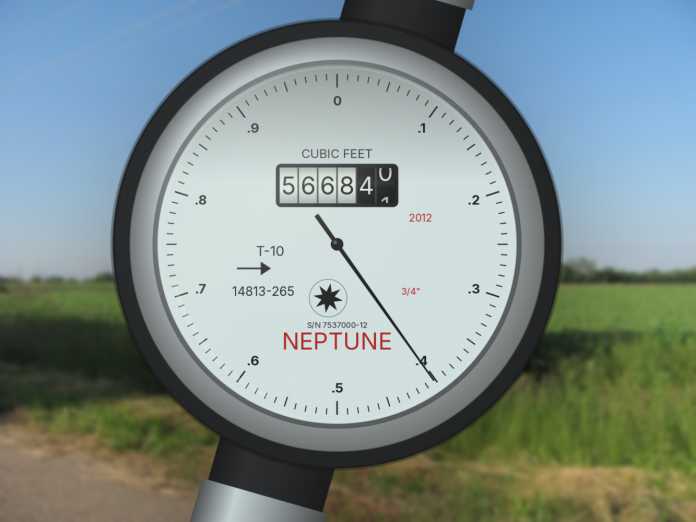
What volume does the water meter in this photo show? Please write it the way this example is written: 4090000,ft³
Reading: 566840.40,ft³
